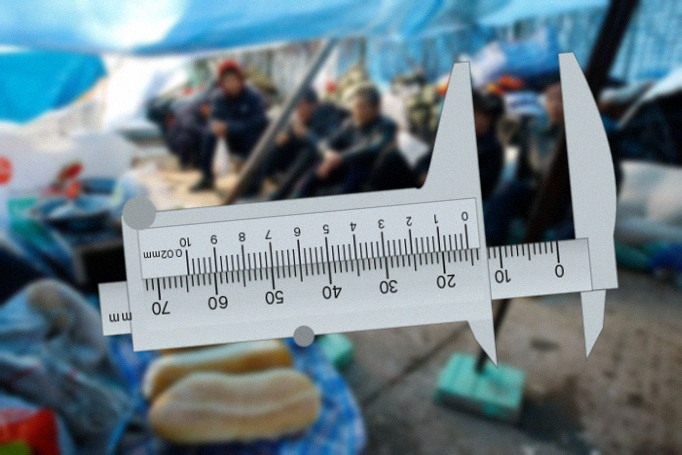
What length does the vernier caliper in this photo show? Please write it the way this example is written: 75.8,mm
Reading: 15.6,mm
